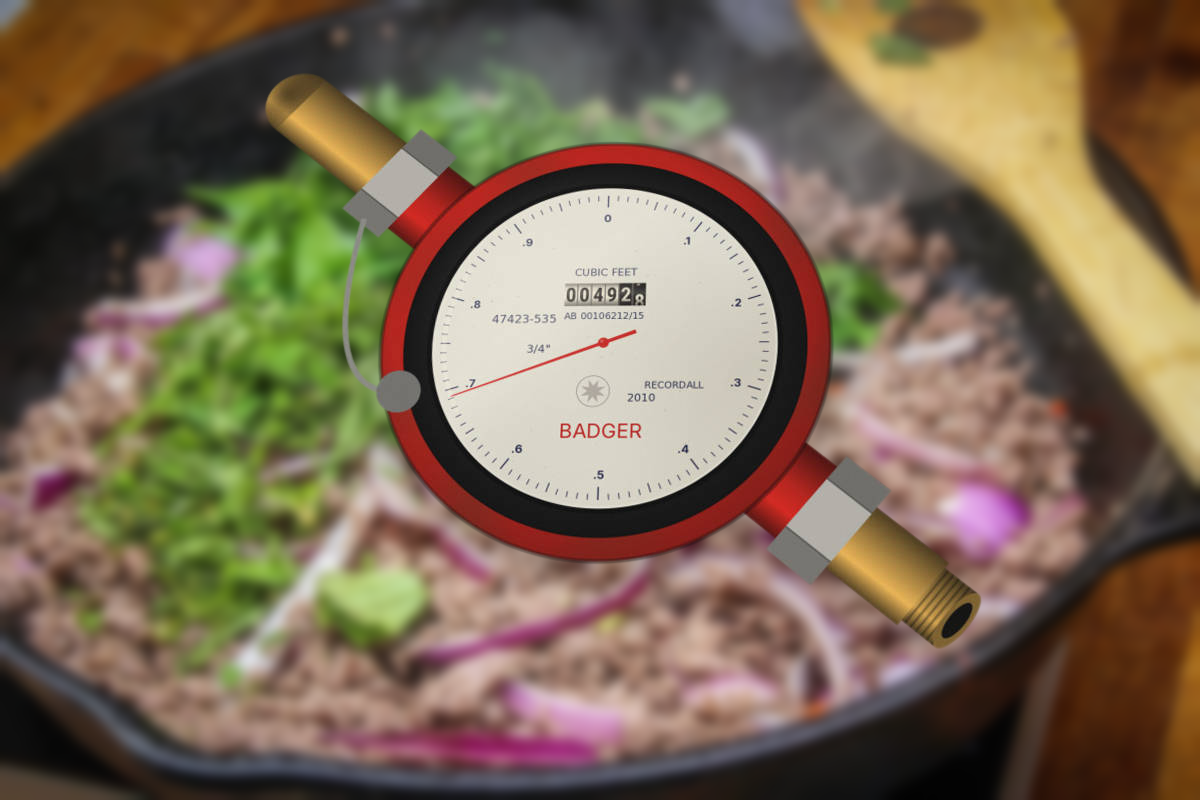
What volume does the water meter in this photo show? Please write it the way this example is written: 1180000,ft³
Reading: 4927.69,ft³
